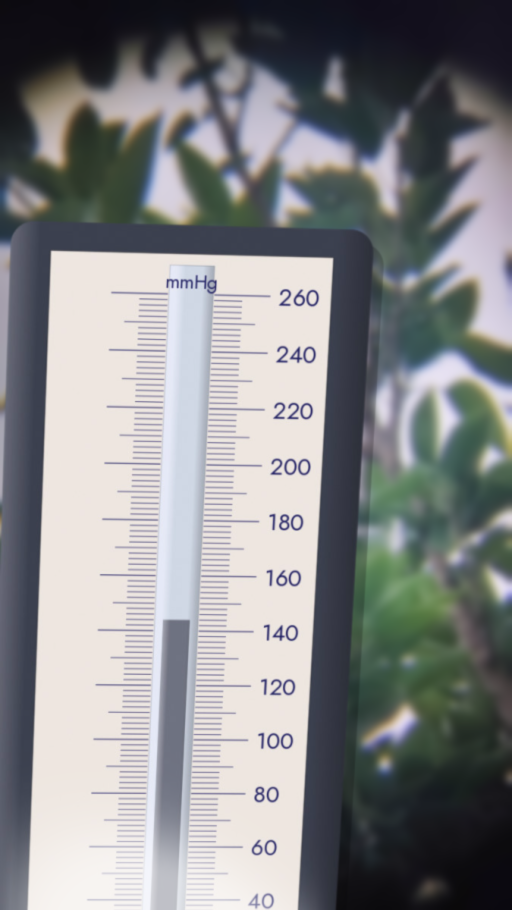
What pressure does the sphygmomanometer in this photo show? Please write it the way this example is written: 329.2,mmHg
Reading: 144,mmHg
